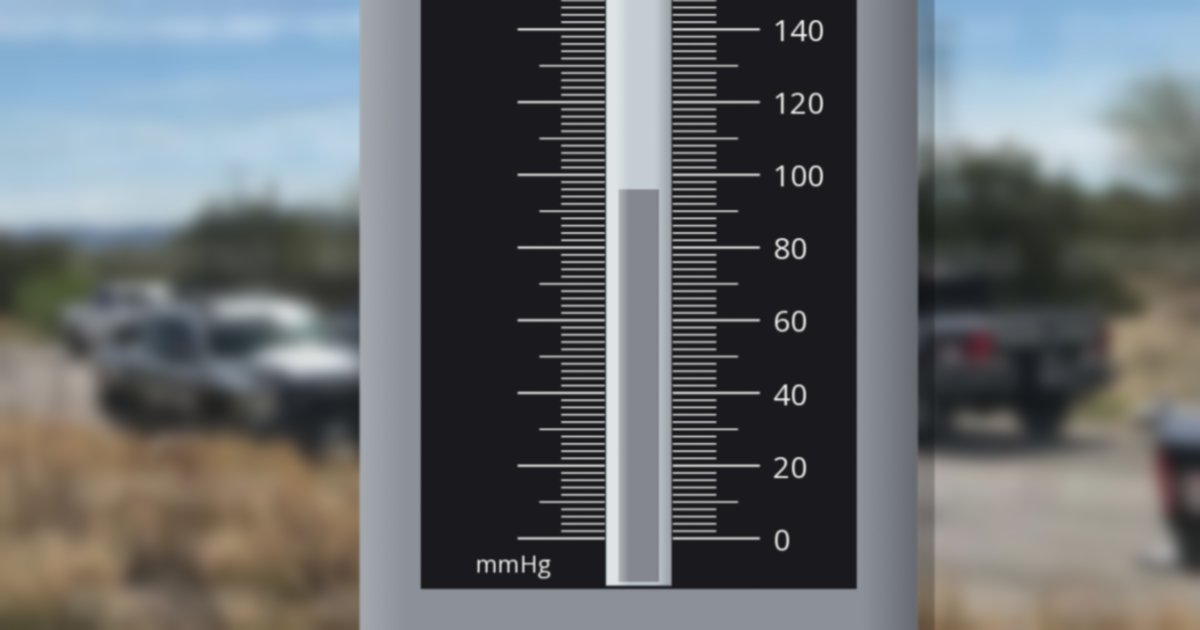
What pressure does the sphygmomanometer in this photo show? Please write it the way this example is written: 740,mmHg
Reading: 96,mmHg
